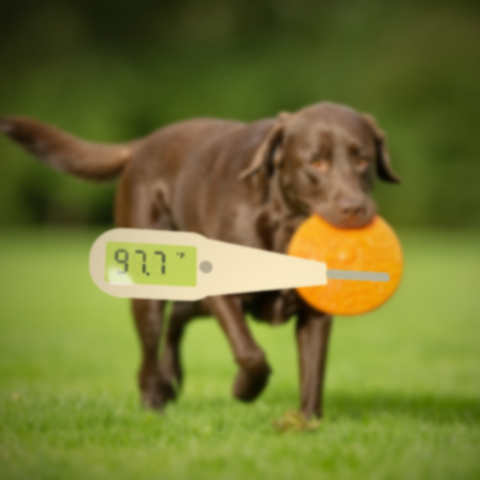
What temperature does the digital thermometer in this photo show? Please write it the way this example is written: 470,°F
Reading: 97.7,°F
